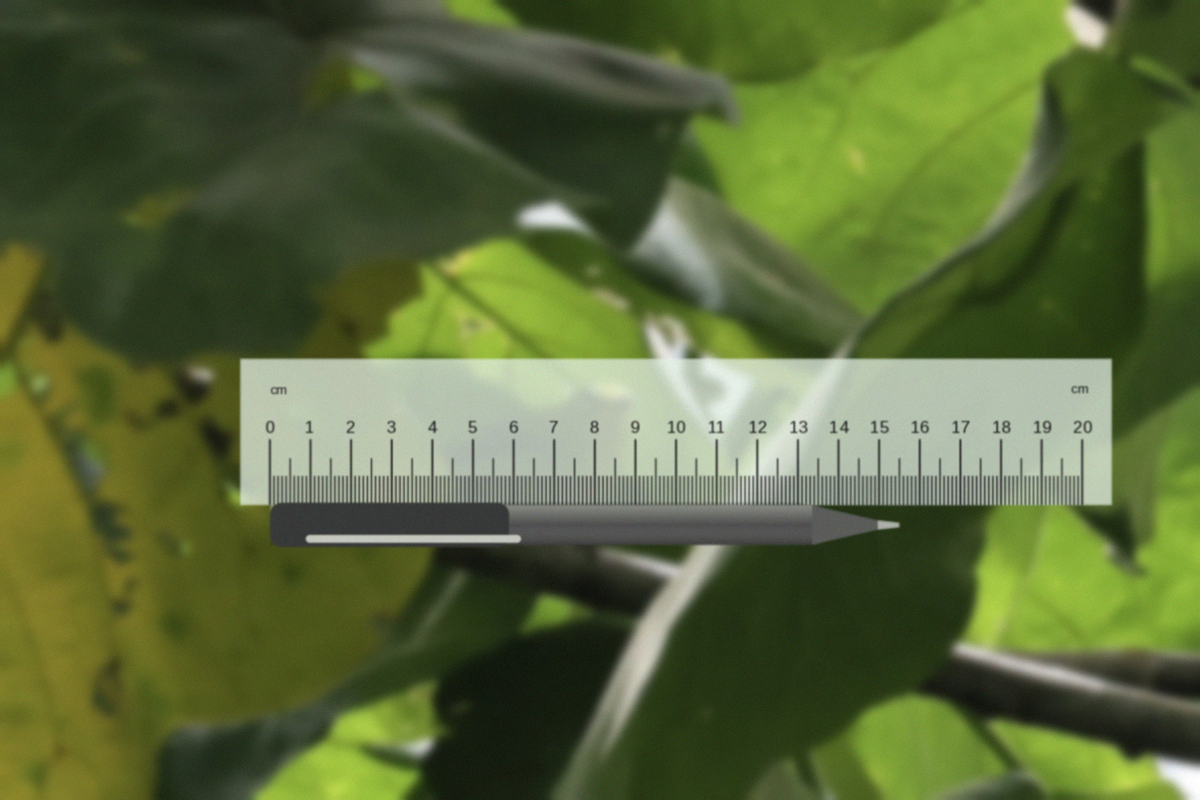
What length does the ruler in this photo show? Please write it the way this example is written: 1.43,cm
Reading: 15.5,cm
